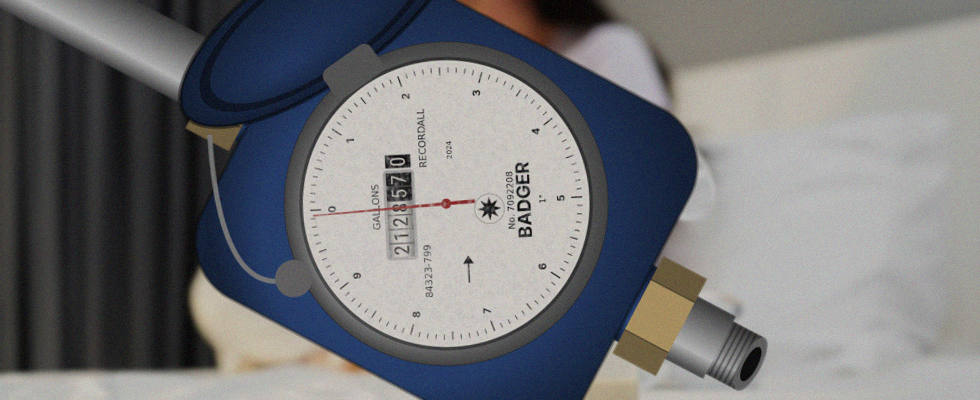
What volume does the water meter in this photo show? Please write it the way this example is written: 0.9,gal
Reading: 2128569.9,gal
